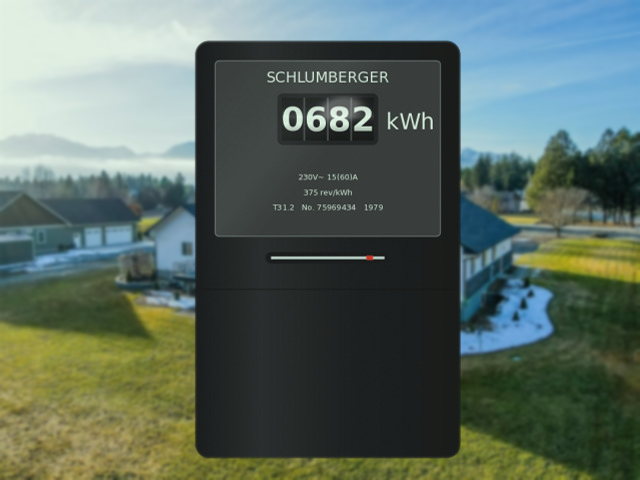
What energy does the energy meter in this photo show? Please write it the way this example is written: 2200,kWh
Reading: 682,kWh
